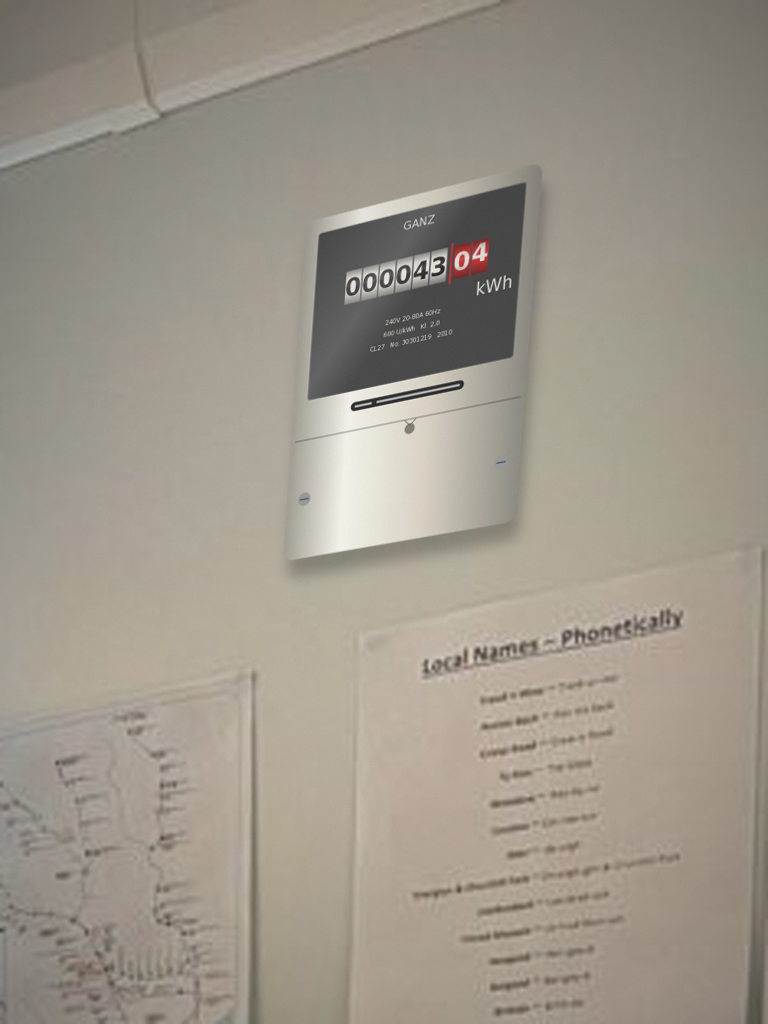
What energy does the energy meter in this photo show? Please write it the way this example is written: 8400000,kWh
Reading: 43.04,kWh
